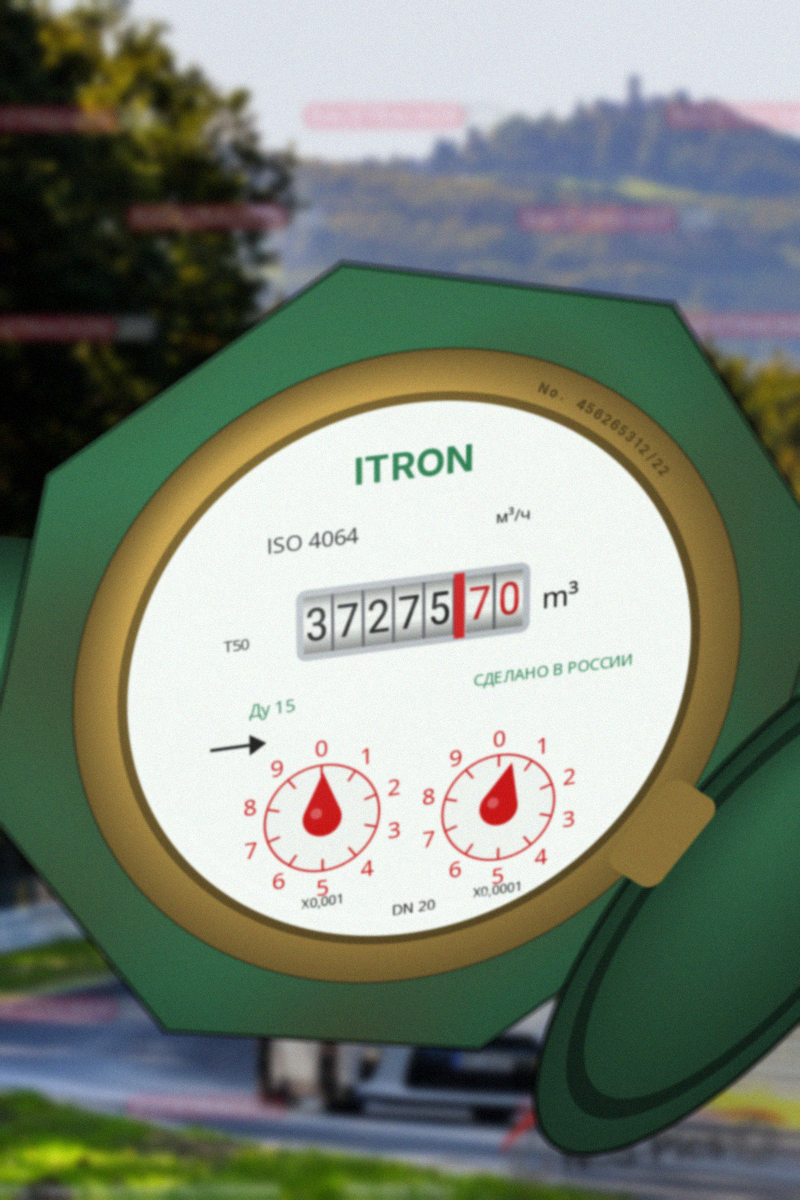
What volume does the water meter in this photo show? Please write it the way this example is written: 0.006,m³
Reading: 37275.7000,m³
